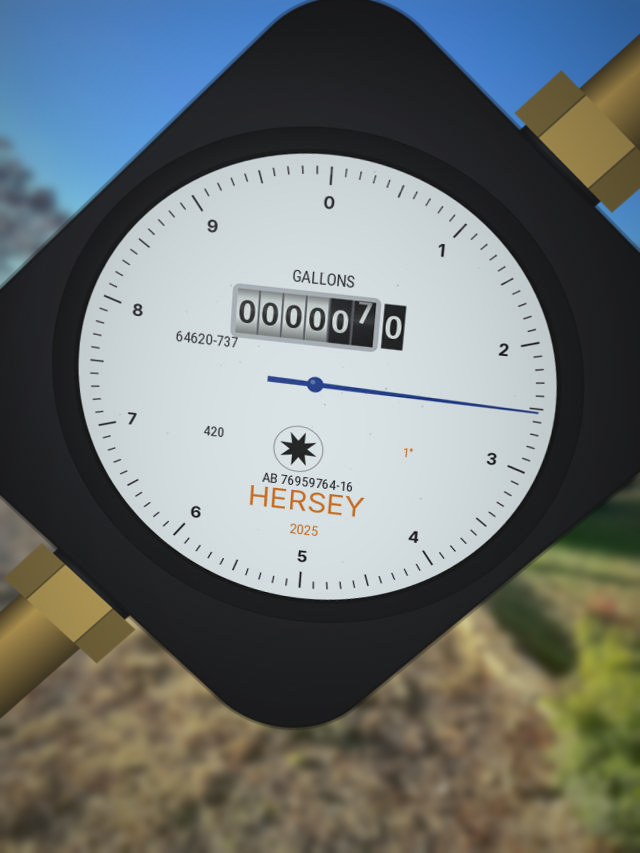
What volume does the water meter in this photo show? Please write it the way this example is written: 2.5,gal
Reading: 72.5,gal
